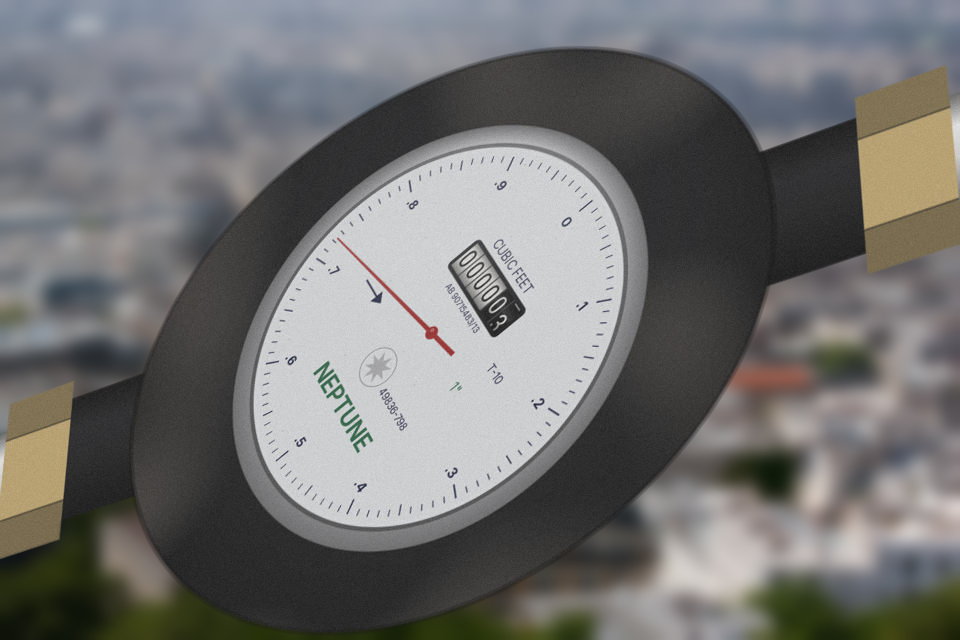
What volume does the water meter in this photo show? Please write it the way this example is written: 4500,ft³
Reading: 2.72,ft³
